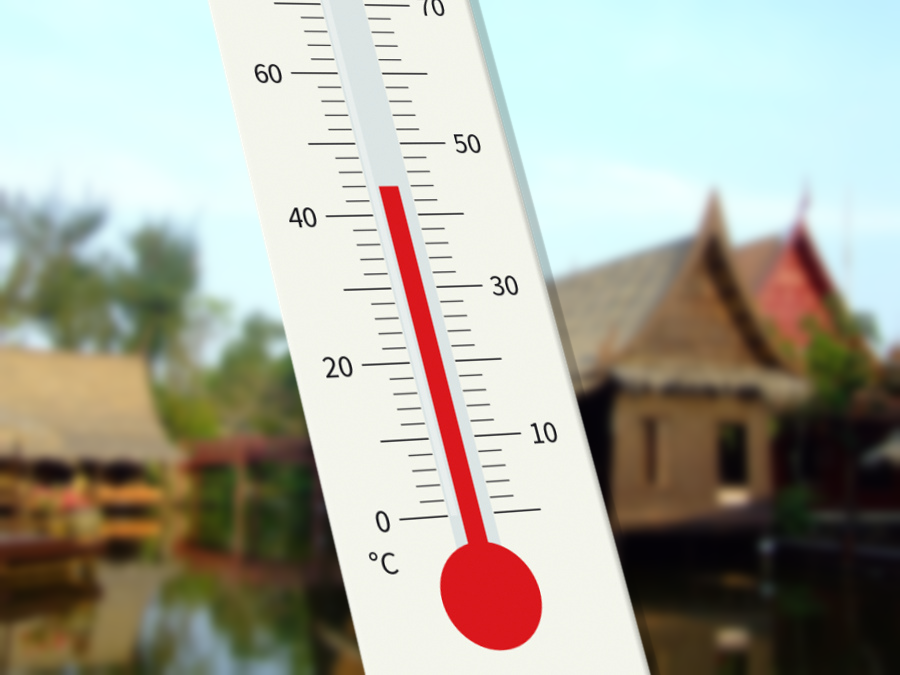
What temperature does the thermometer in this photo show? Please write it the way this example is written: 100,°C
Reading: 44,°C
